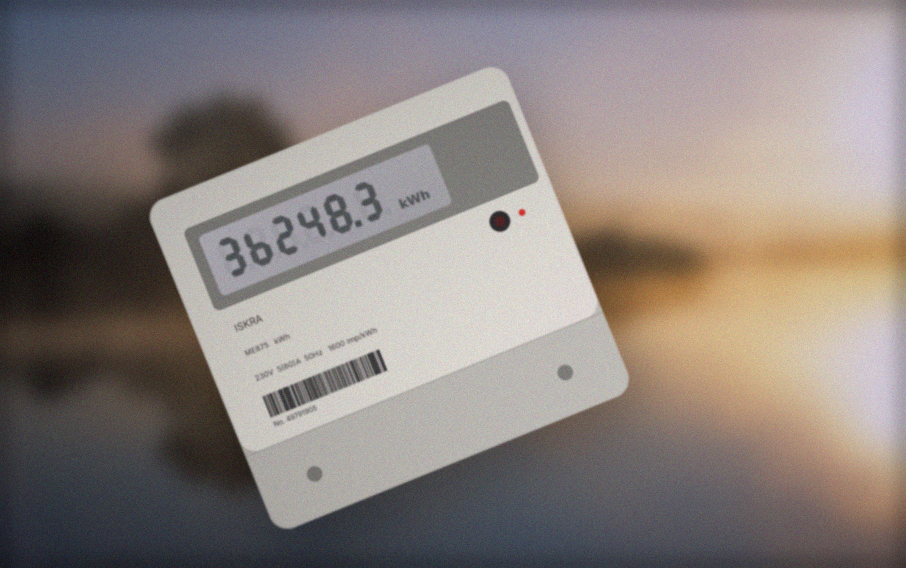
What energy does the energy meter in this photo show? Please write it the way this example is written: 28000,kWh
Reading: 36248.3,kWh
